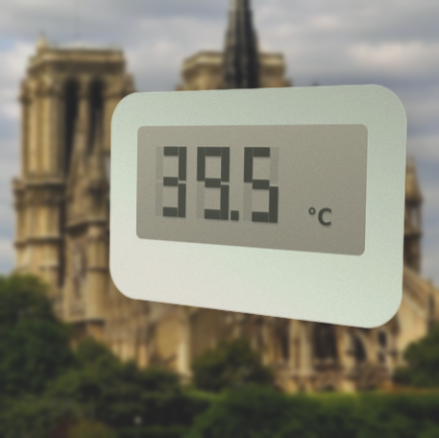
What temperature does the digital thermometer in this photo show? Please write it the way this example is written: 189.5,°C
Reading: 39.5,°C
